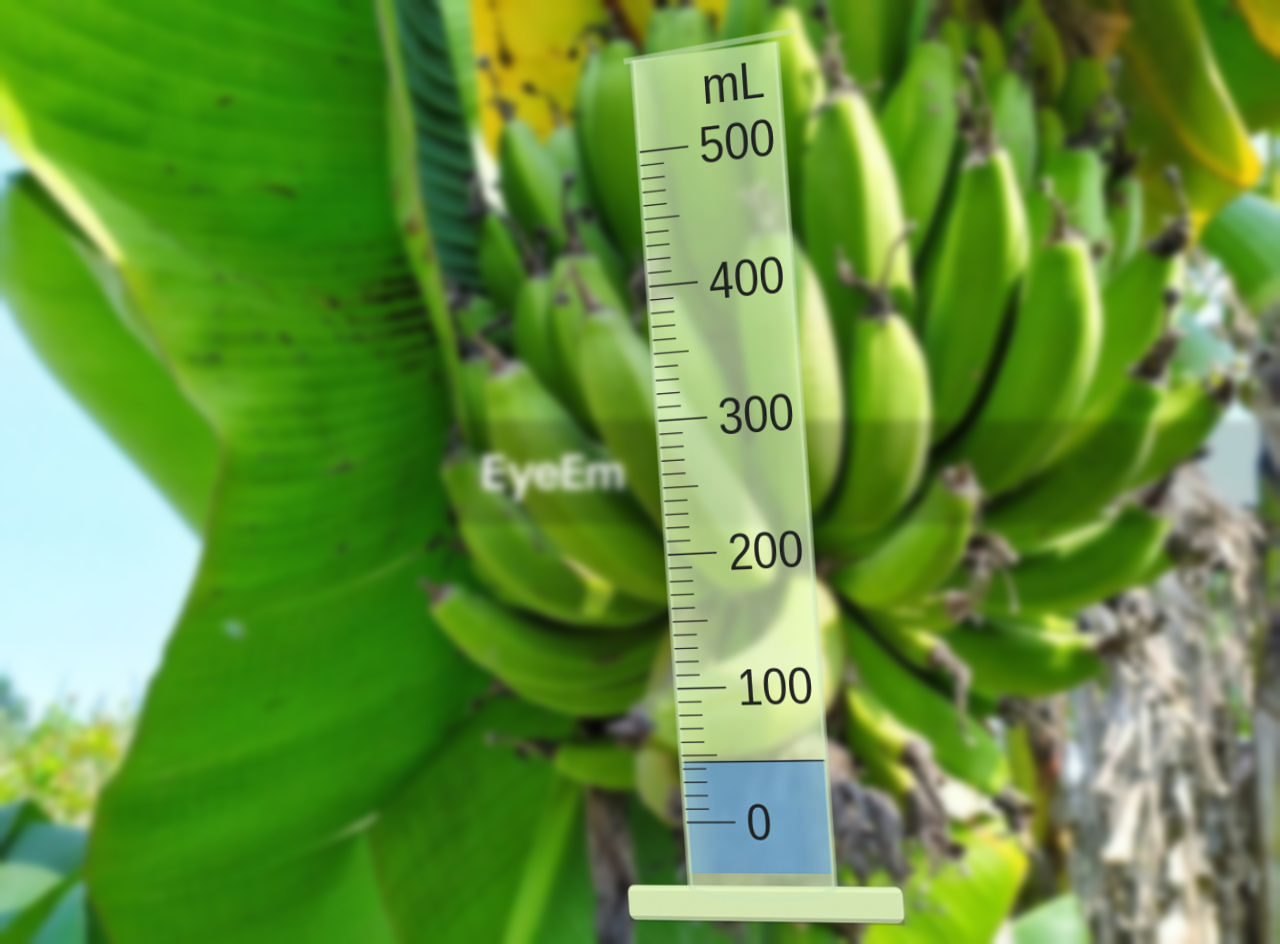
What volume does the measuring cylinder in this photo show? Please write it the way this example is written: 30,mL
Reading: 45,mL
